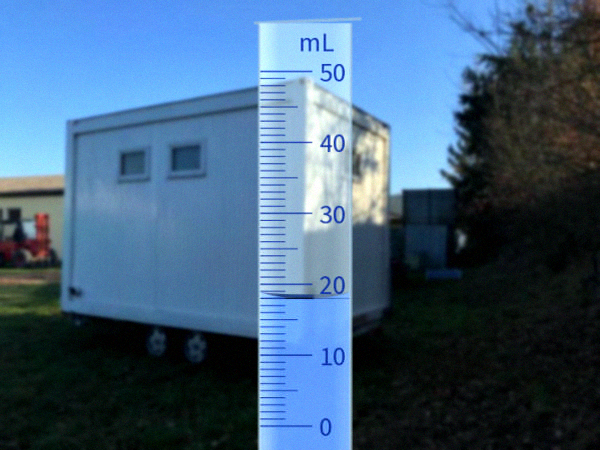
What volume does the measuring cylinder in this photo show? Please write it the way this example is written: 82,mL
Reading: 18,mL
